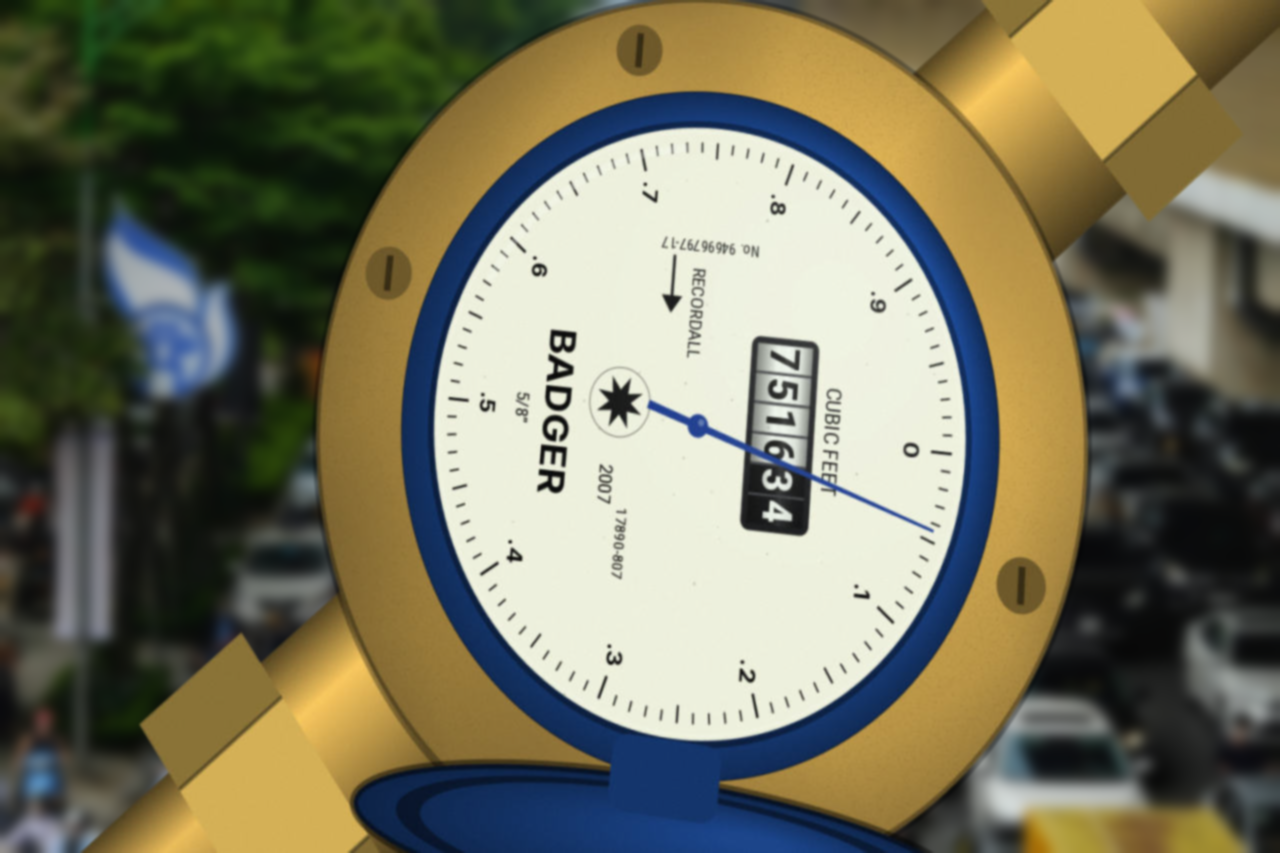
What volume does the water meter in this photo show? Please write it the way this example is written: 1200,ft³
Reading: 751634.04,ft³
